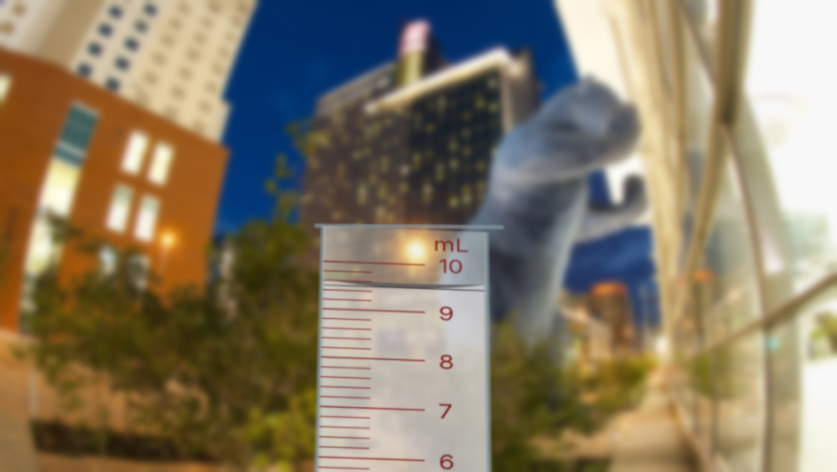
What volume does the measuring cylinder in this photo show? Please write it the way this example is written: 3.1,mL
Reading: 9.5,mL
